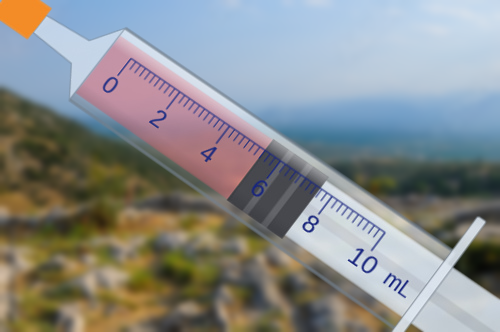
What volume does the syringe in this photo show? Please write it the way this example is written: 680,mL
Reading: 5.4,mL
